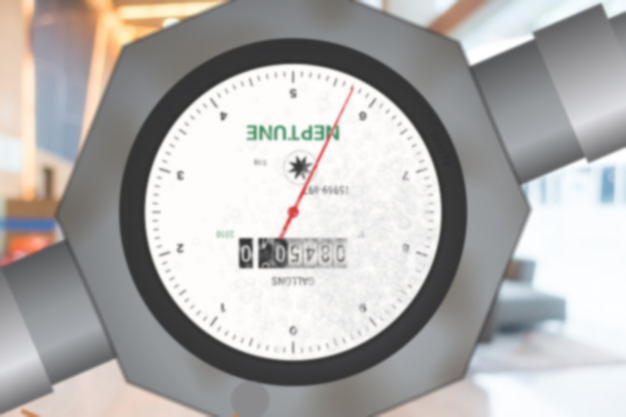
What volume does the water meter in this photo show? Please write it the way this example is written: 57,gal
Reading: 845035.7,gal
